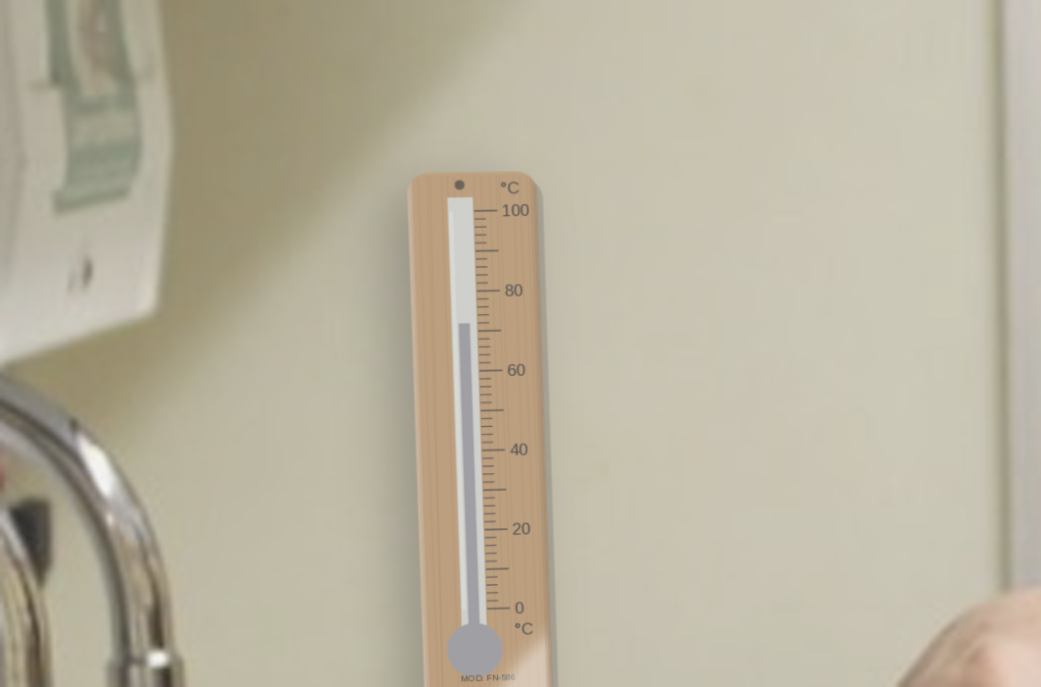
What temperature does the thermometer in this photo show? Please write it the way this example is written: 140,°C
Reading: 72,°C
